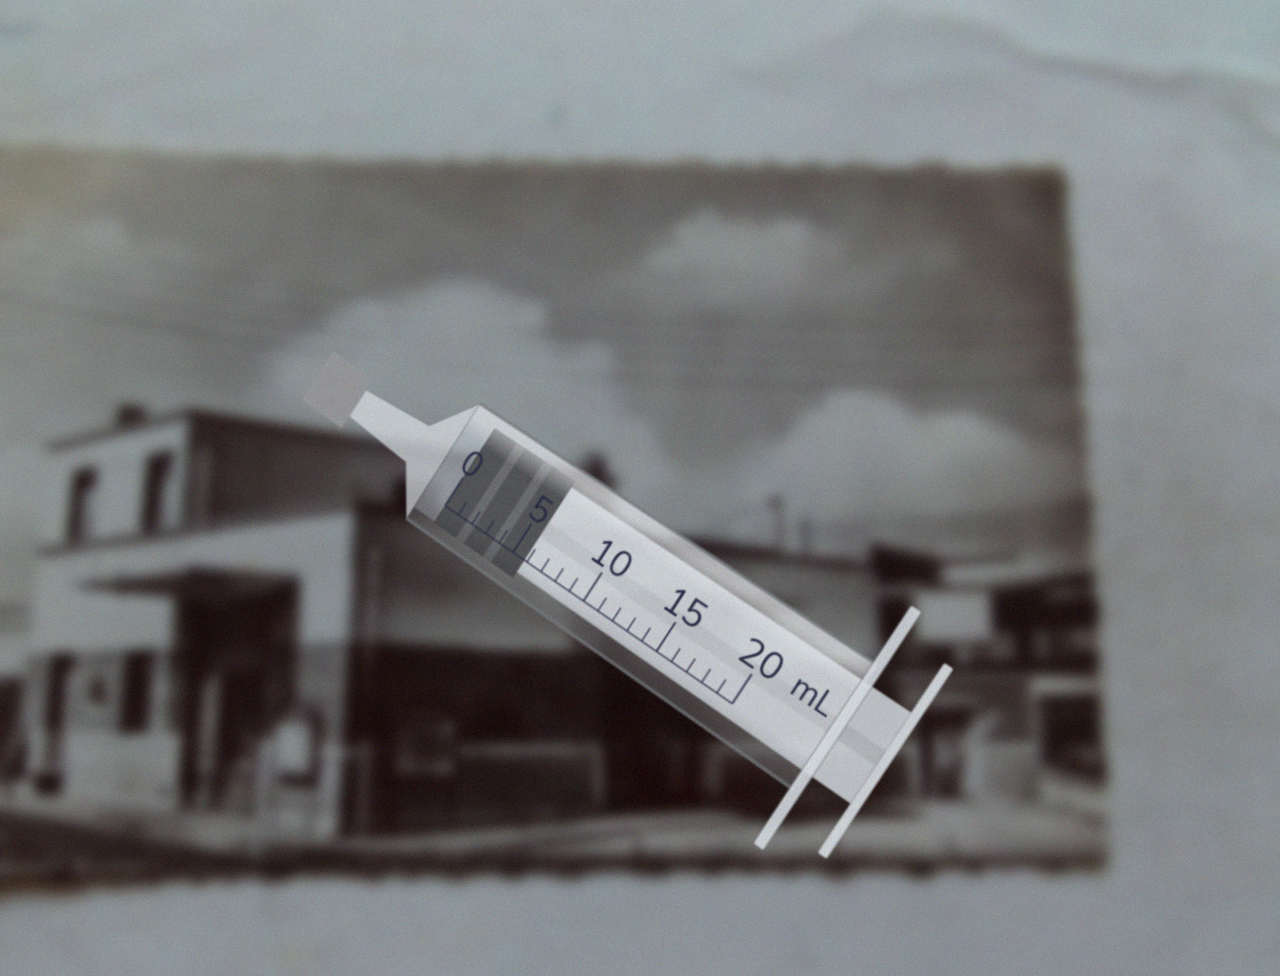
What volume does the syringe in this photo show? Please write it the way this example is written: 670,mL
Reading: 0,mL
